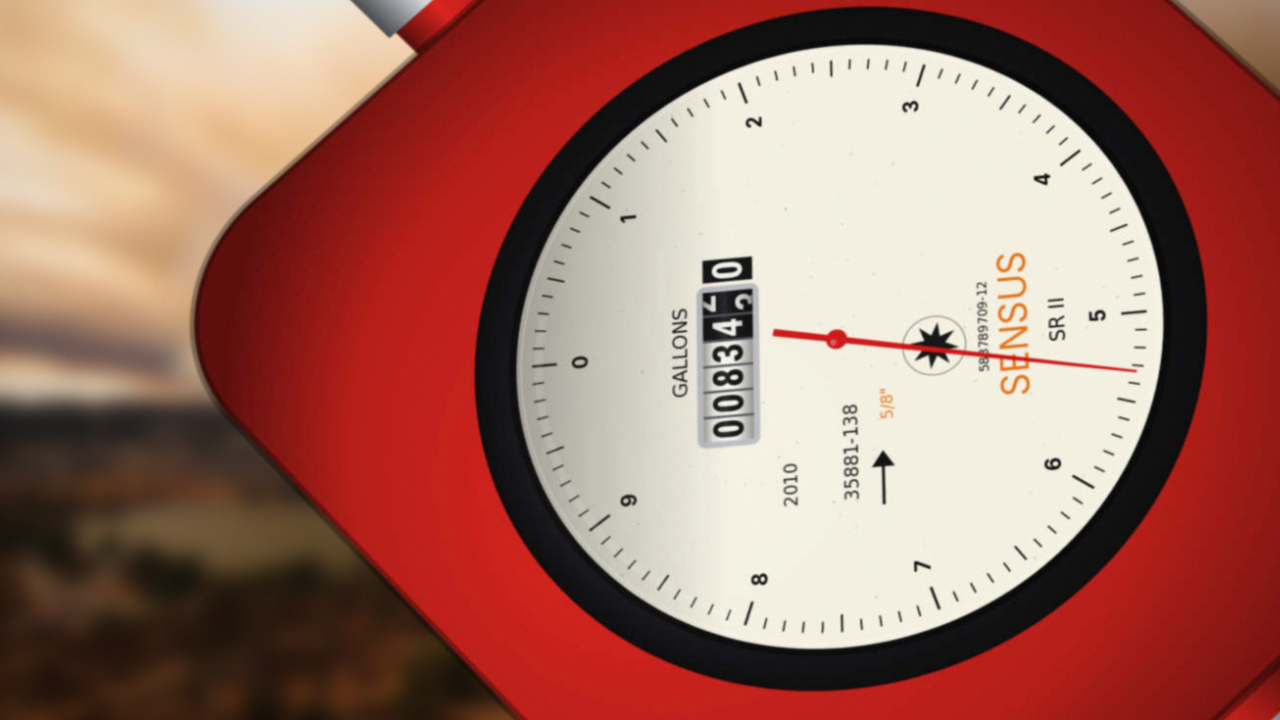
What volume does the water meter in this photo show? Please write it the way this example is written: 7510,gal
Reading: 83425.3,gal
